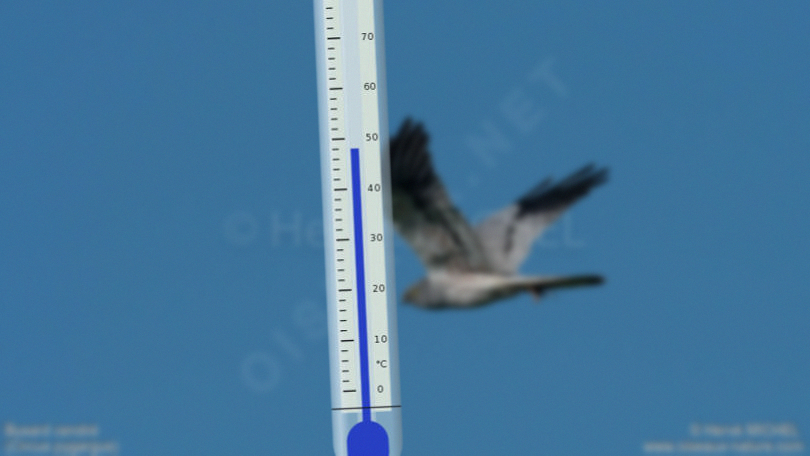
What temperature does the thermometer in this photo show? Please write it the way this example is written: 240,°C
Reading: 48,°C
